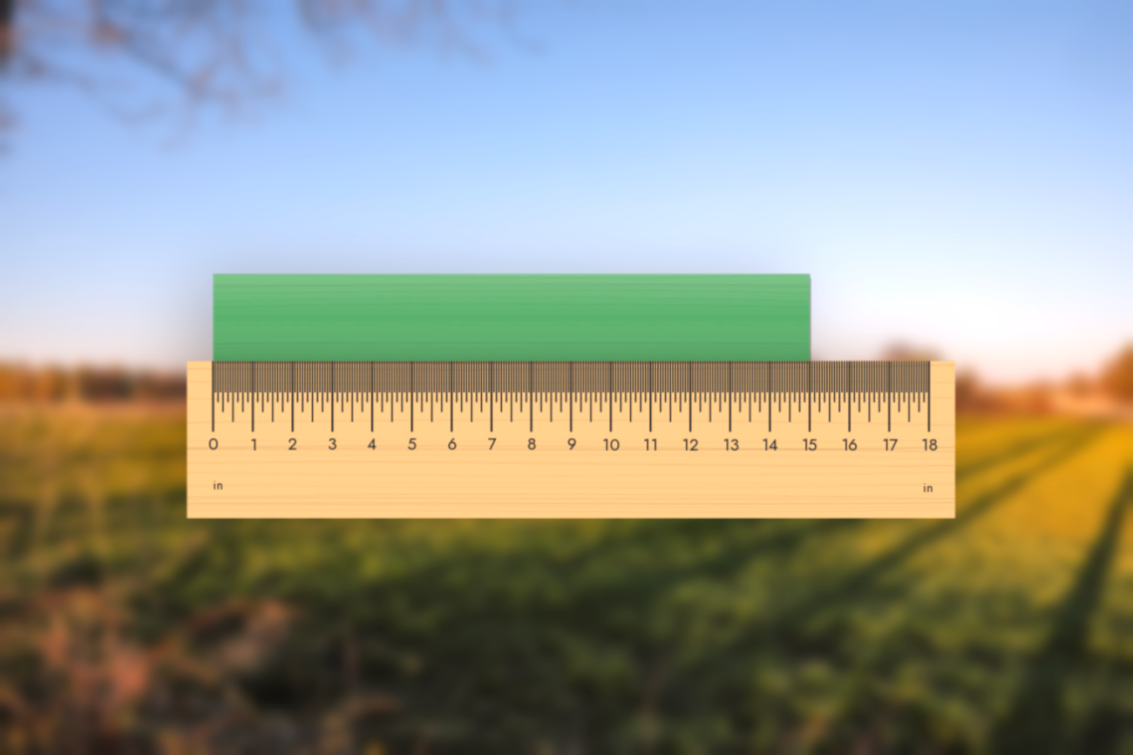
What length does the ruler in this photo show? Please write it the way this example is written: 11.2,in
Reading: 15,in
